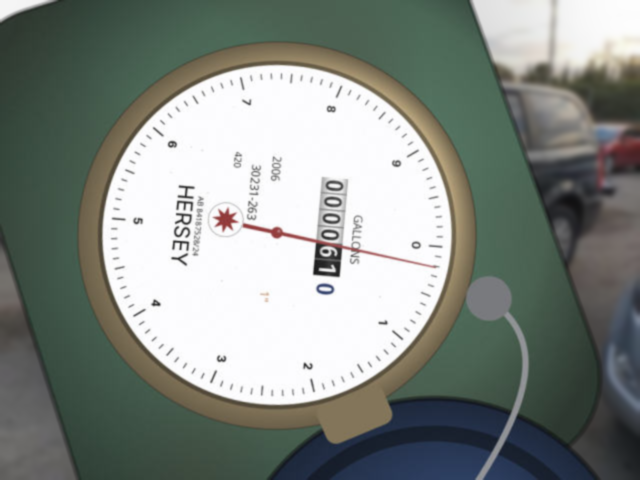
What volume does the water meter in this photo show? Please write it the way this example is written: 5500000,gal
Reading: 610.2,gal
